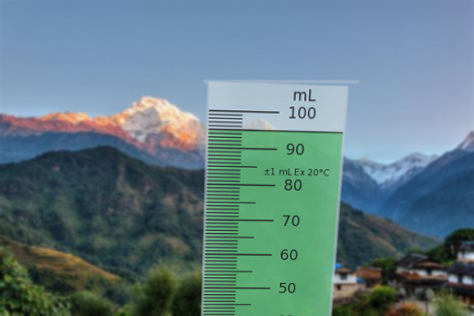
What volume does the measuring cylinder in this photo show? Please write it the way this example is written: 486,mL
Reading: 95,mL
